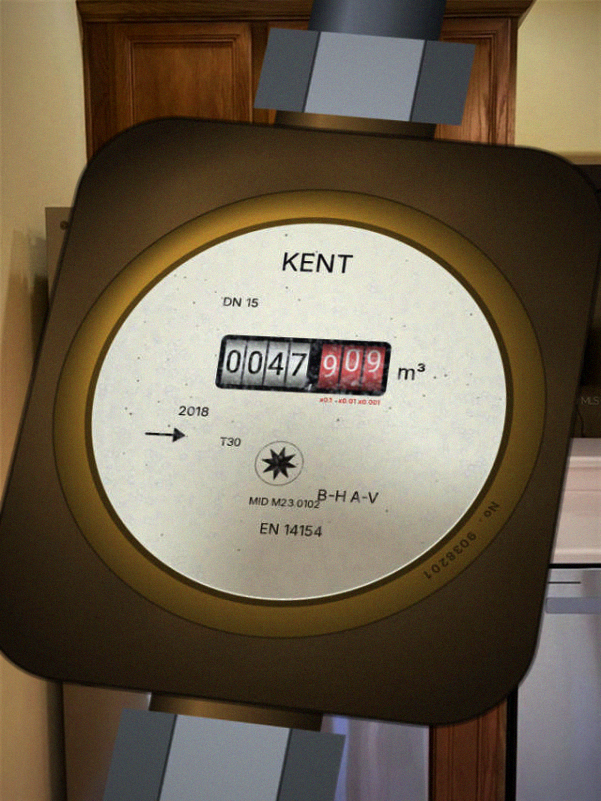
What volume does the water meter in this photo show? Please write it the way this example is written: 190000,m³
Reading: 47.909,m³
